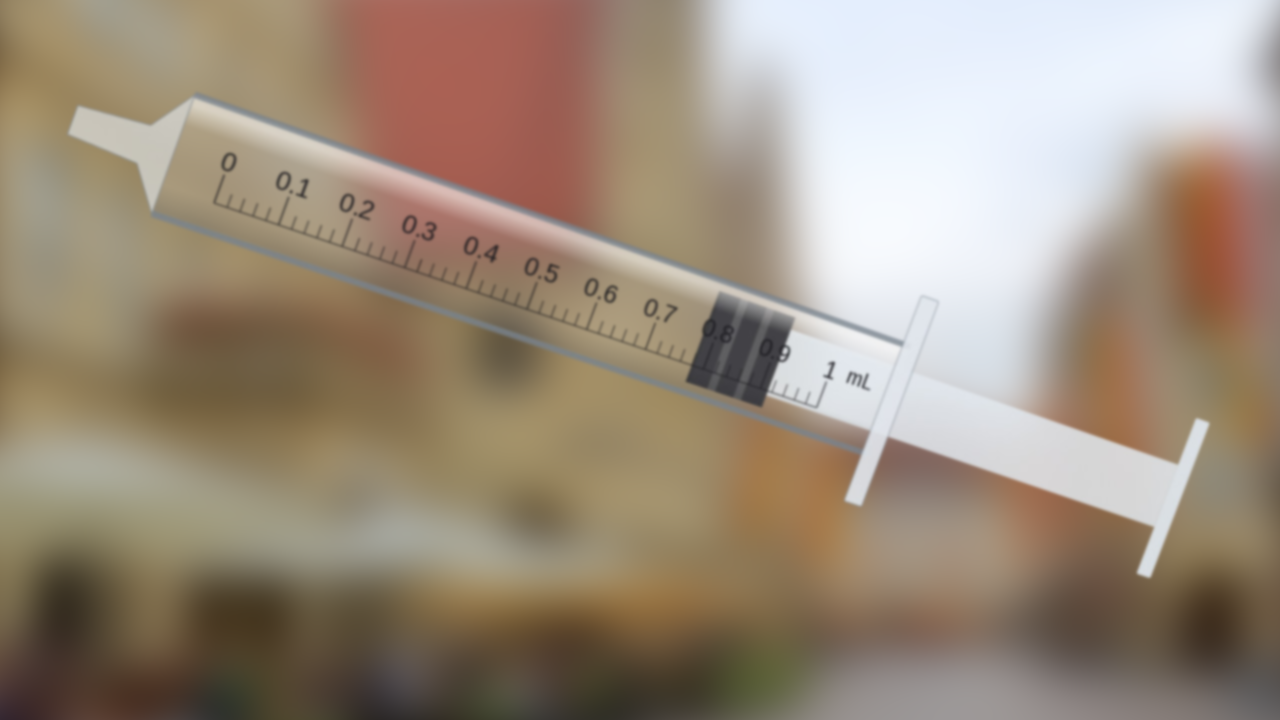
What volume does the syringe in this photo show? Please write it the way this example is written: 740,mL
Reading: 0.78,mL
